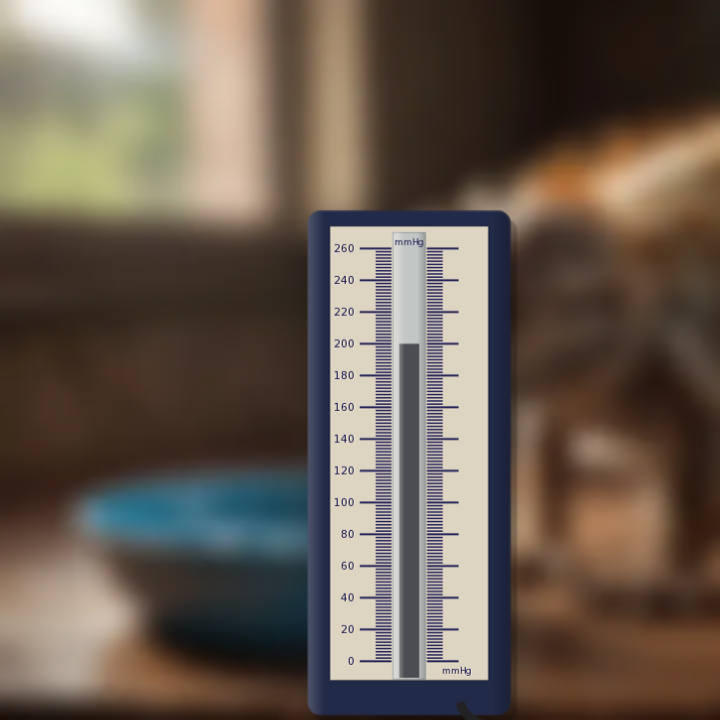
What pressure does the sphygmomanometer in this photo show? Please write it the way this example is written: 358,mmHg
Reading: 200,mmHg
